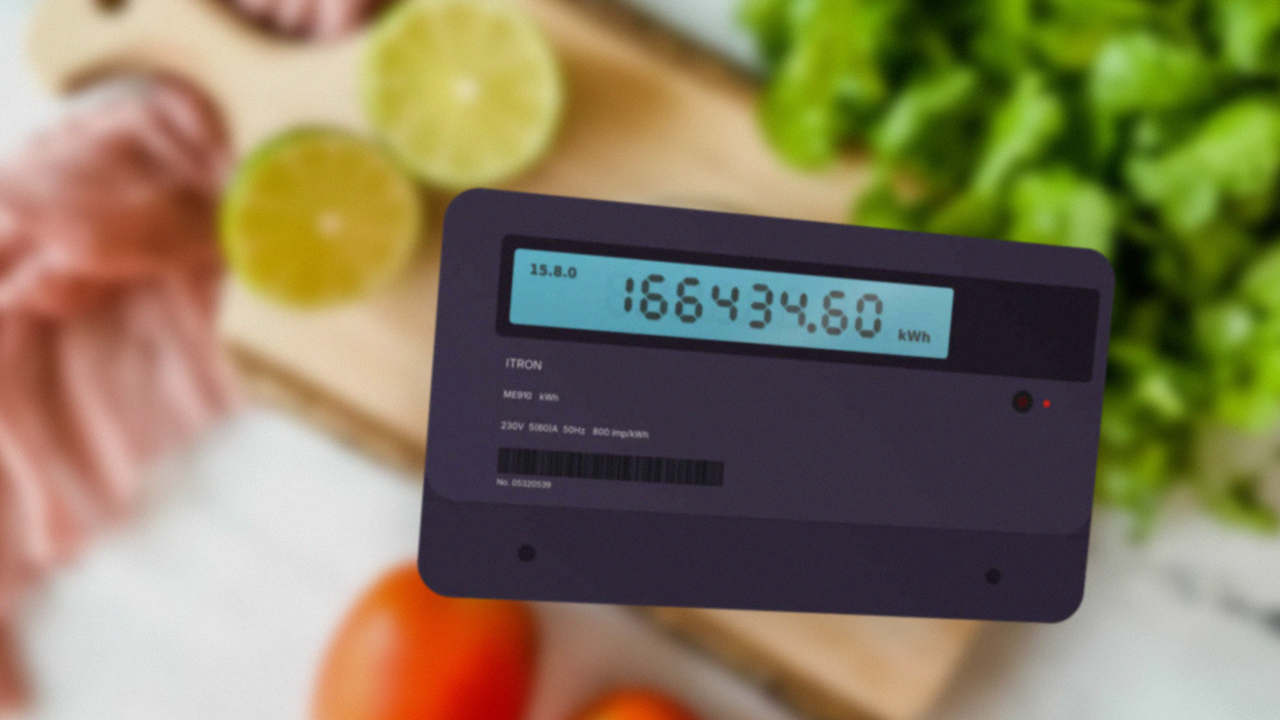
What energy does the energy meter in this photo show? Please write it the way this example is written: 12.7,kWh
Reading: 166434.60,kWh
